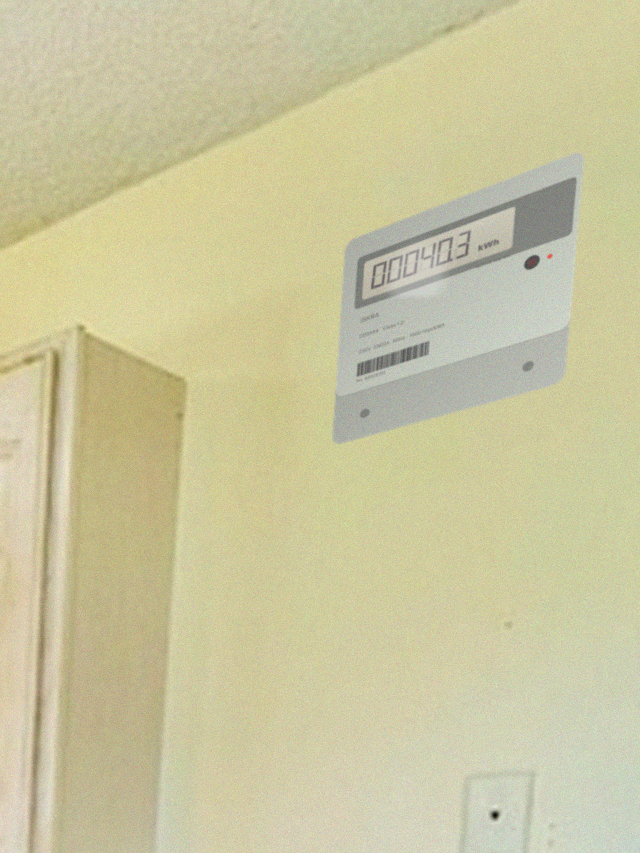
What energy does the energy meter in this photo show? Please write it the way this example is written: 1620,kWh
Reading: 40.3,kWh
